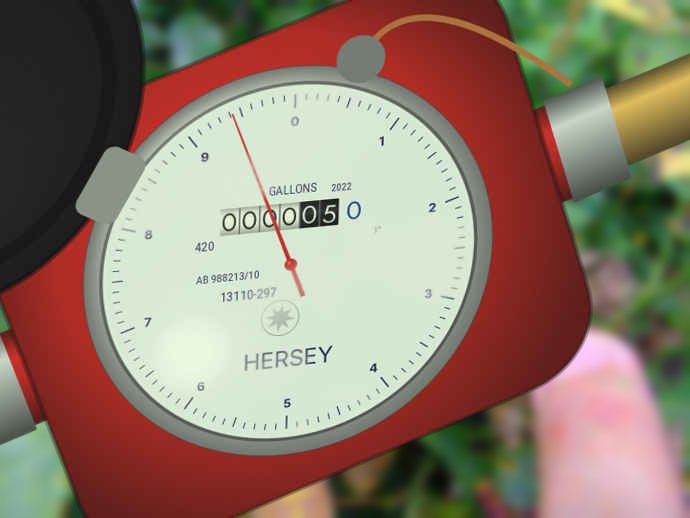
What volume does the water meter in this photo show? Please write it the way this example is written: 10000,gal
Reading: 49.4,gal
